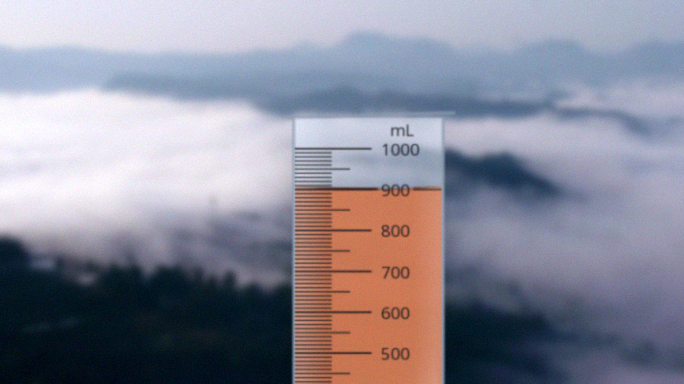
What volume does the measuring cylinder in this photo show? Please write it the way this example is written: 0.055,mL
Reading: 900,mL
